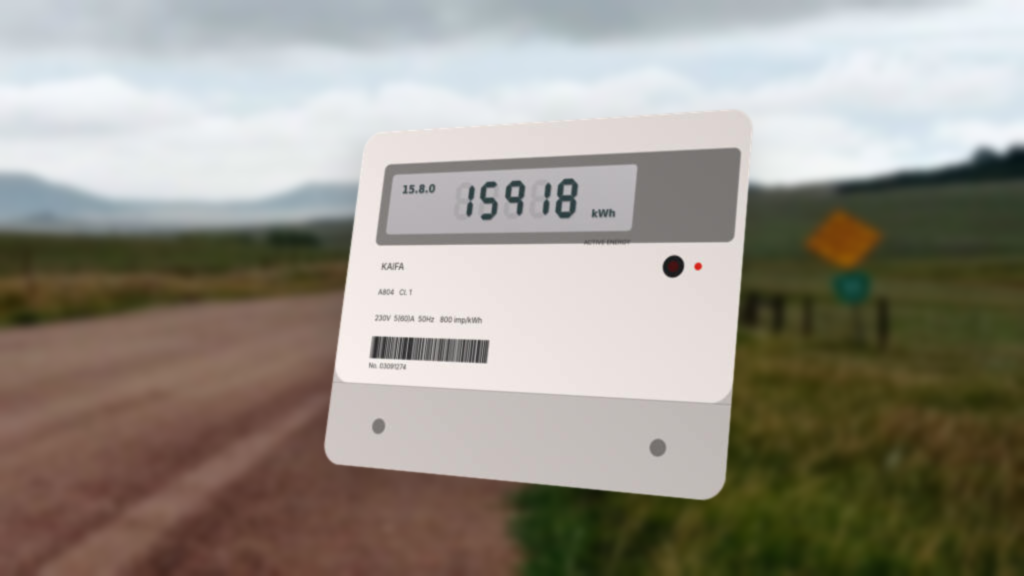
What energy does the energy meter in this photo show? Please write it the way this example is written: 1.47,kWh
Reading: 15918,kWh
